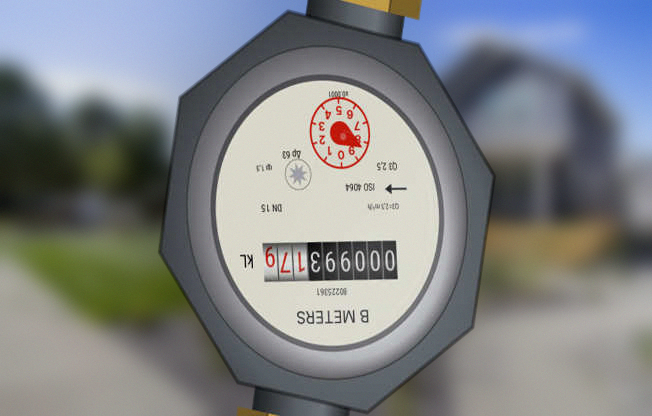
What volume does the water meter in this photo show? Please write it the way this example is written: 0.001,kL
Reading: 993.1788,kL
